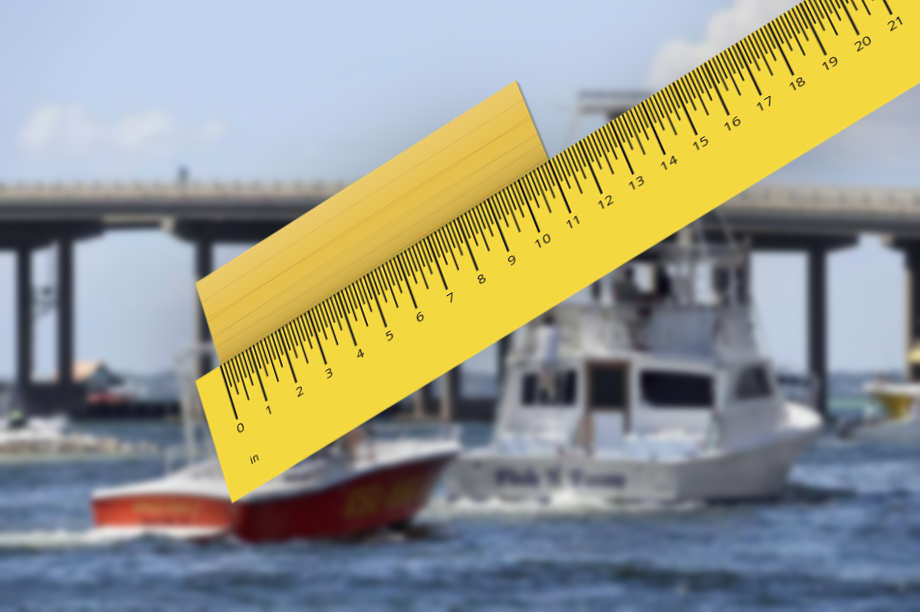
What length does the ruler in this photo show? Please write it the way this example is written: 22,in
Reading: 11,in
